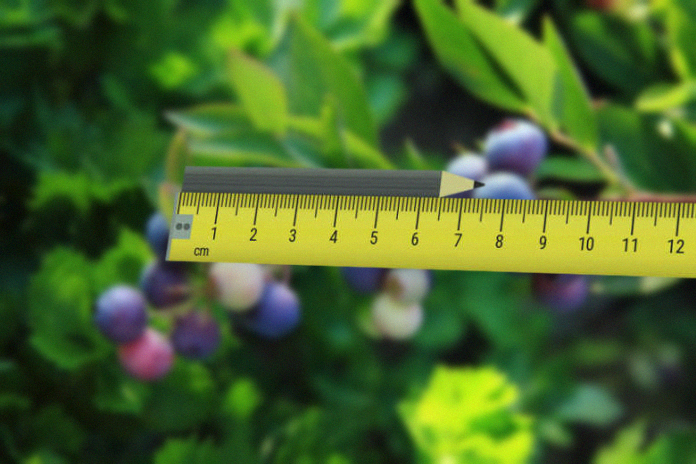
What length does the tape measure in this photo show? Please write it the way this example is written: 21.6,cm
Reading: 7.5,cm
